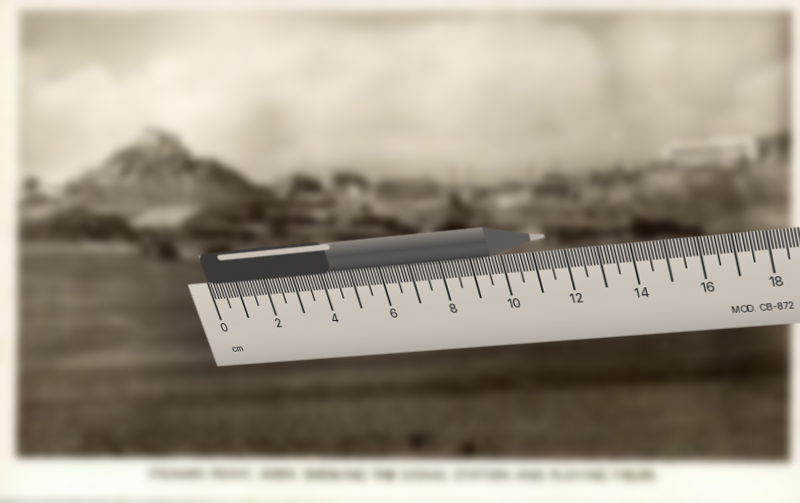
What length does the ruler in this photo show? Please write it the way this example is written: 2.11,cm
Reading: 11.5,cm
